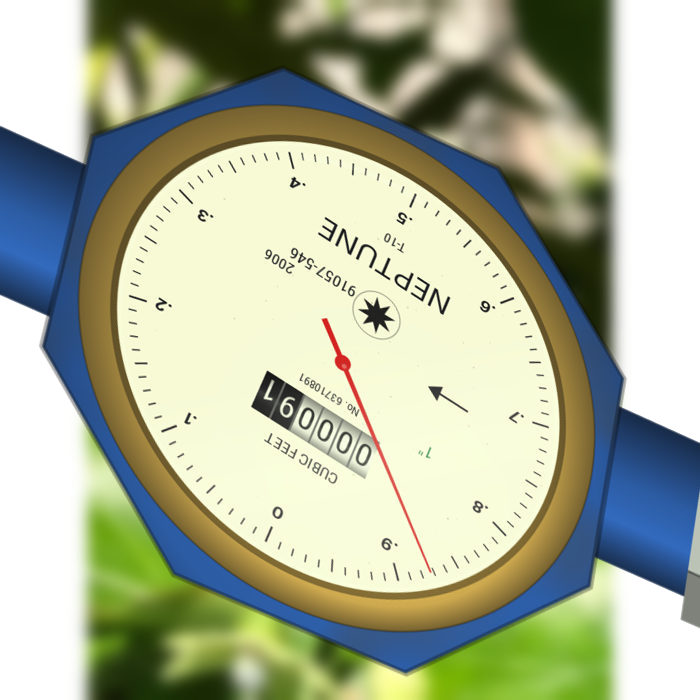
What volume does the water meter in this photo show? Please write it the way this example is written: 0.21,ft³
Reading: 90.87,ft³
